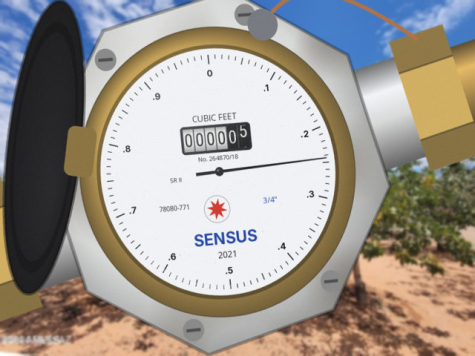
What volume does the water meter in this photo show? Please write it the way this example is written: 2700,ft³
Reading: 5.24,ft³
